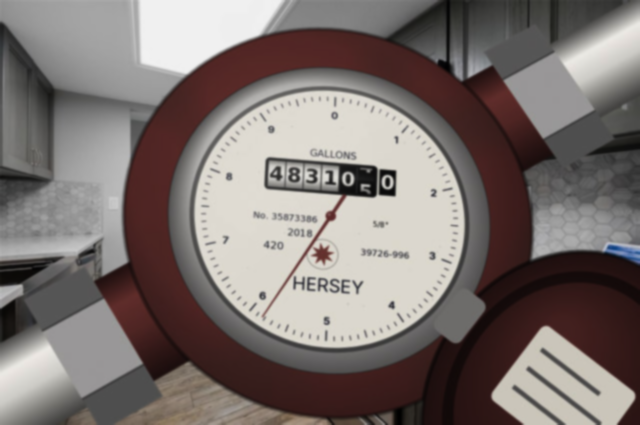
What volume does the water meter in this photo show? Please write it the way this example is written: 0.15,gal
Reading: 4831045.8,gal
